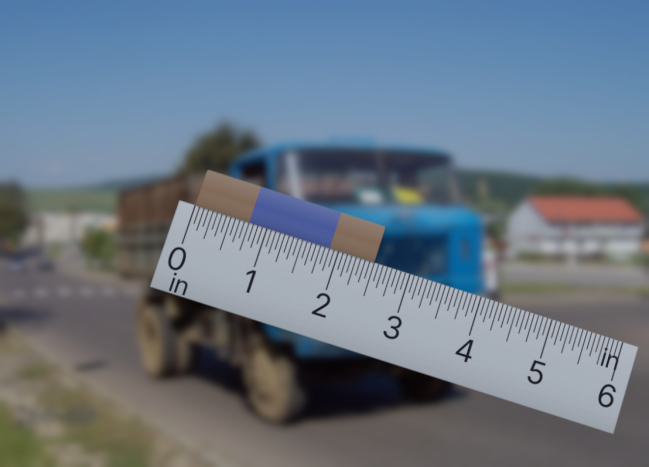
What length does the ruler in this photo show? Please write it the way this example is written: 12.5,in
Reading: 2.5,in
